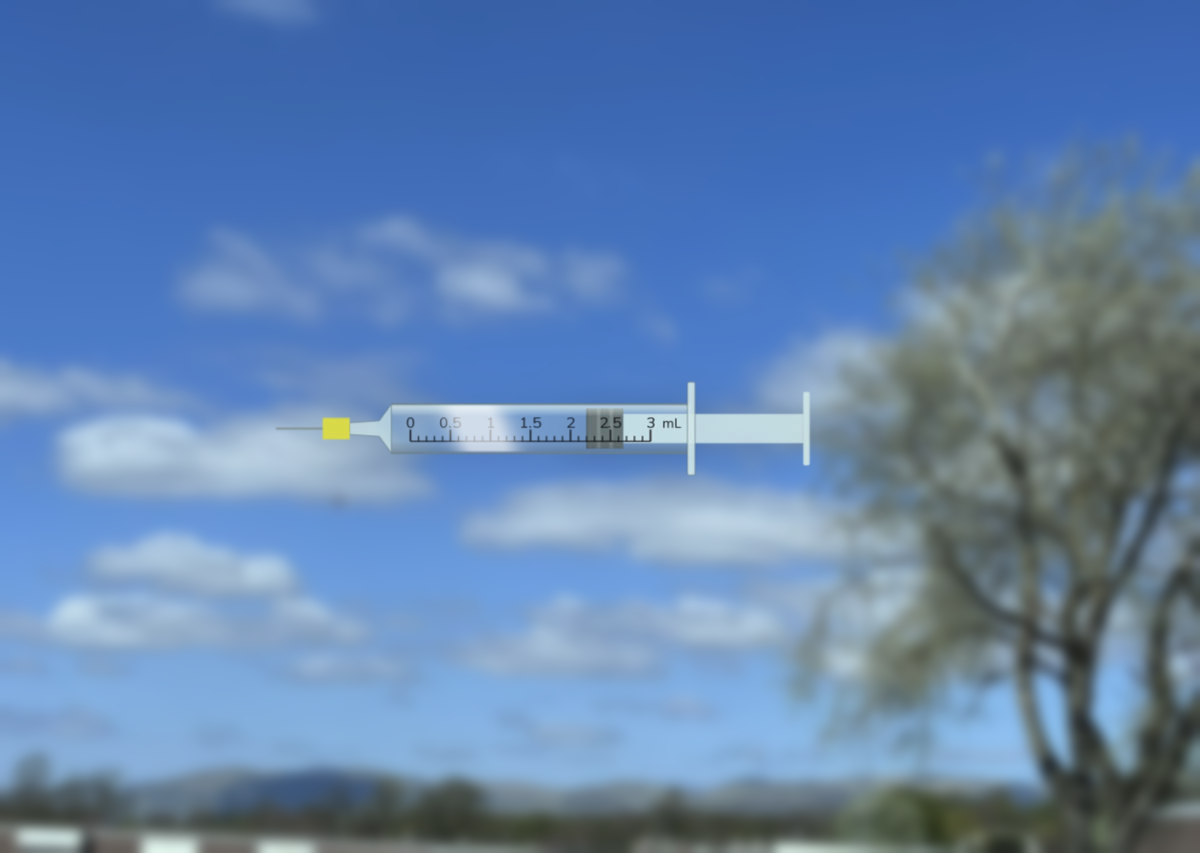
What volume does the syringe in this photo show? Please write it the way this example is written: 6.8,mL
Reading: 2.2,mL
